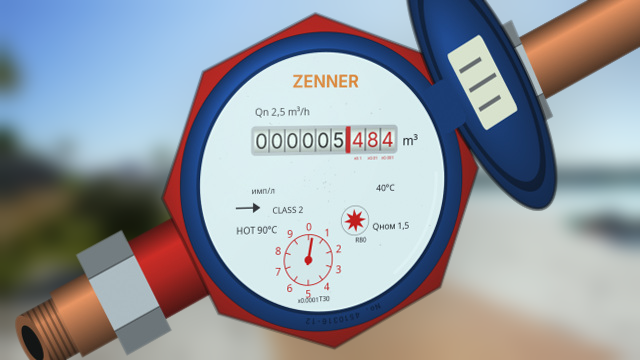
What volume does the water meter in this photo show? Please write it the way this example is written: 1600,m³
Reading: 5.4840,m³
